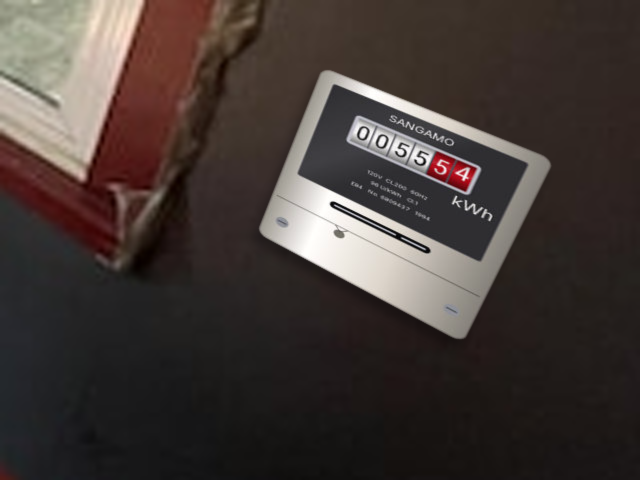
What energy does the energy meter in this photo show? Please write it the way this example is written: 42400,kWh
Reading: 55.54,kWh
